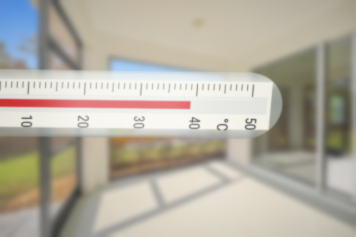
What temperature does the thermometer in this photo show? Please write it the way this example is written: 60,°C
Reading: 39,°C
